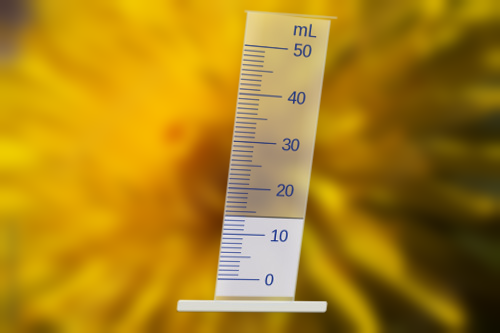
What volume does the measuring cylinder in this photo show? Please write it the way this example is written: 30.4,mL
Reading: 14,mL
